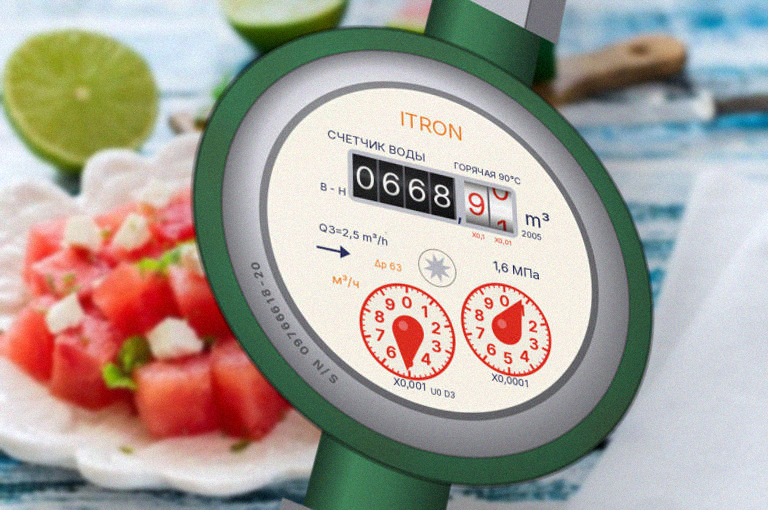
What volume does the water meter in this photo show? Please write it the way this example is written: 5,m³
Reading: 668.9050,m³
